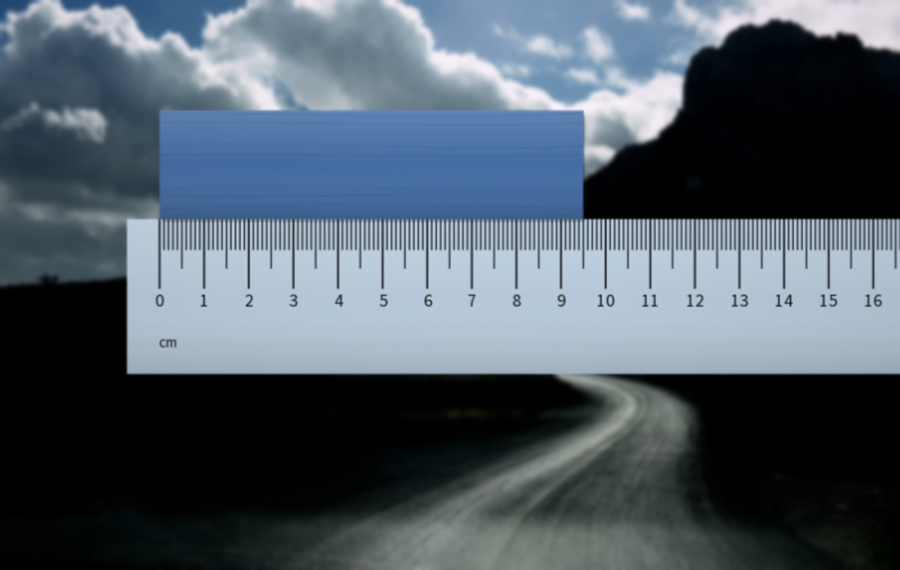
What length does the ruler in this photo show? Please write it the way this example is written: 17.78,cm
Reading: 9.5,cm
